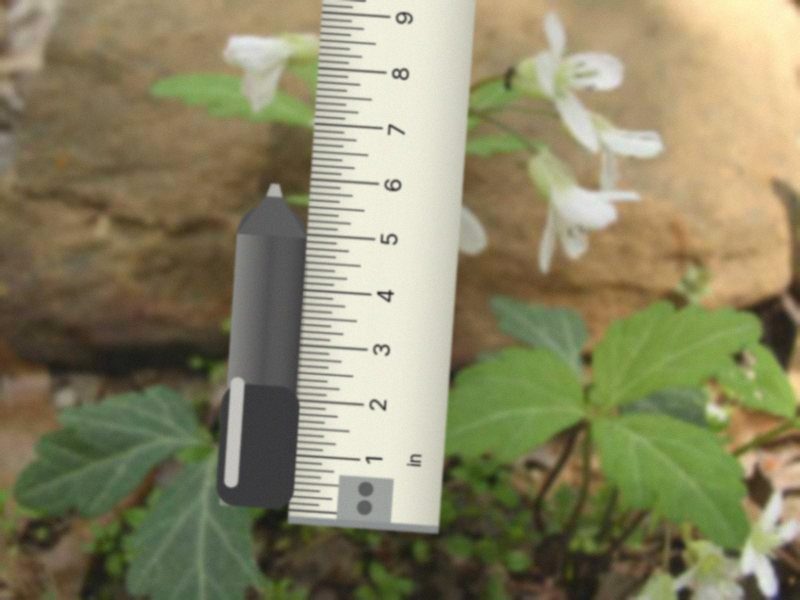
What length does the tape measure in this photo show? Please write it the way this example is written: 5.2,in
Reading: 5.875,in
